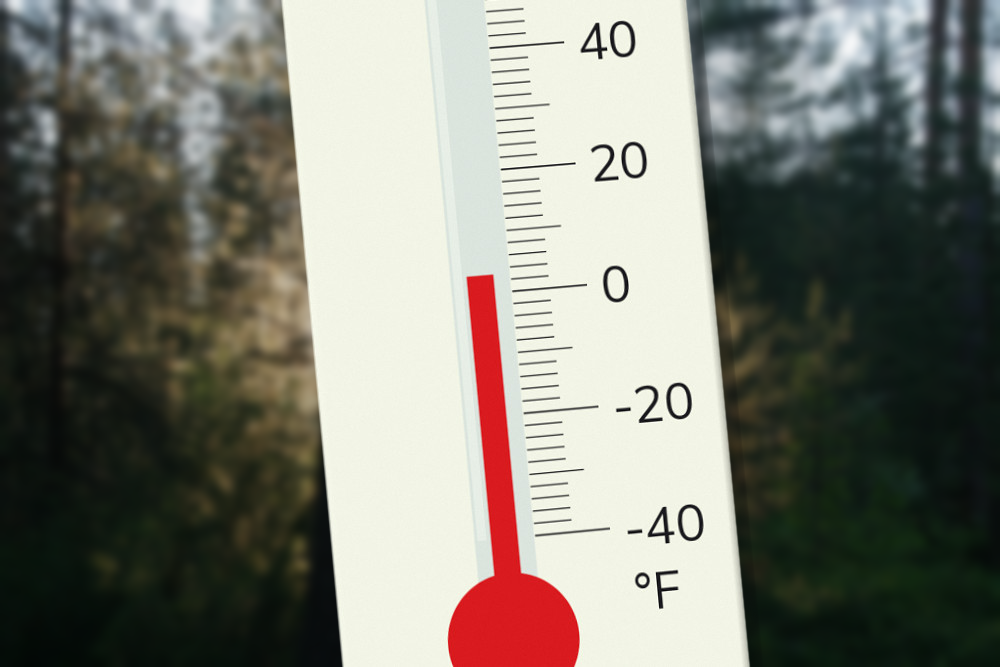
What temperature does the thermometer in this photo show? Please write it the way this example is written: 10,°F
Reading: 3,°F
